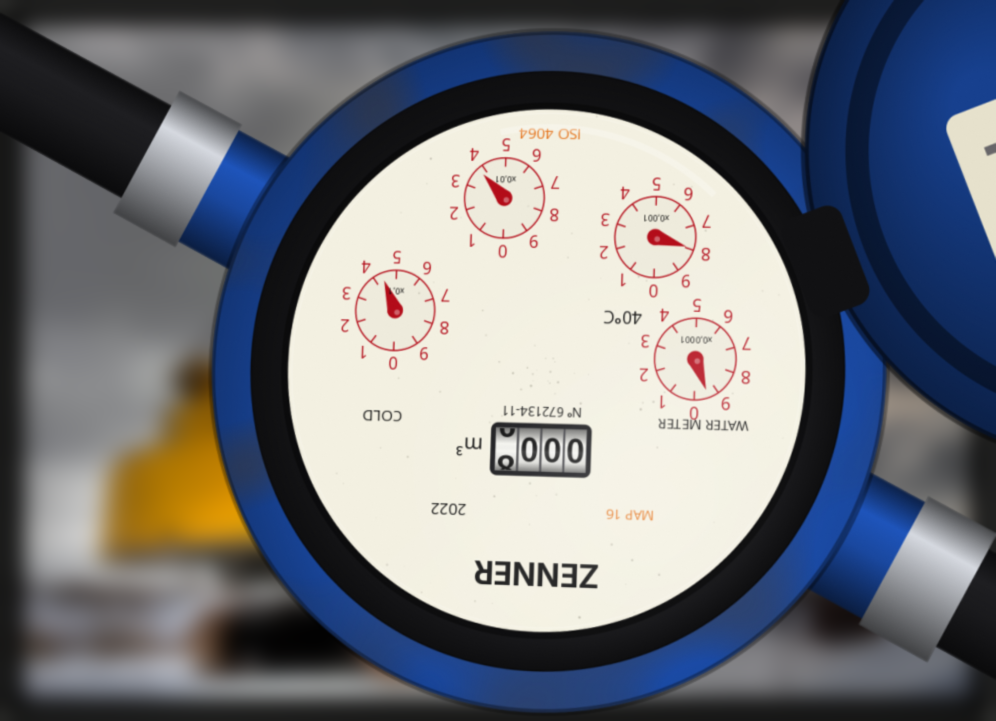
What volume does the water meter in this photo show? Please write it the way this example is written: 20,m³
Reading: 8.4379,m³
